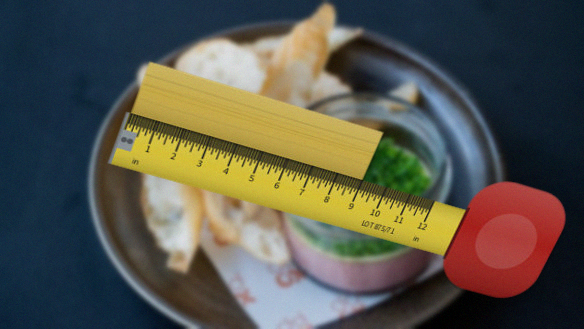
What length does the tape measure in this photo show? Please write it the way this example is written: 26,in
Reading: 9,in
